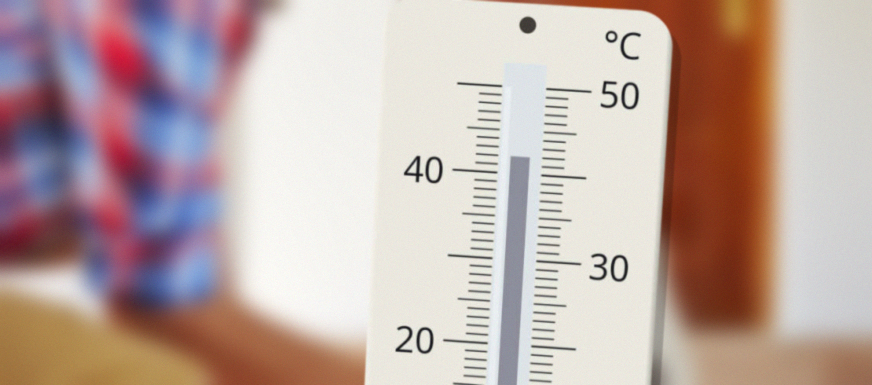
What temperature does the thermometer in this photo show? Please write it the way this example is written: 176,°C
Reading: 42,°C
